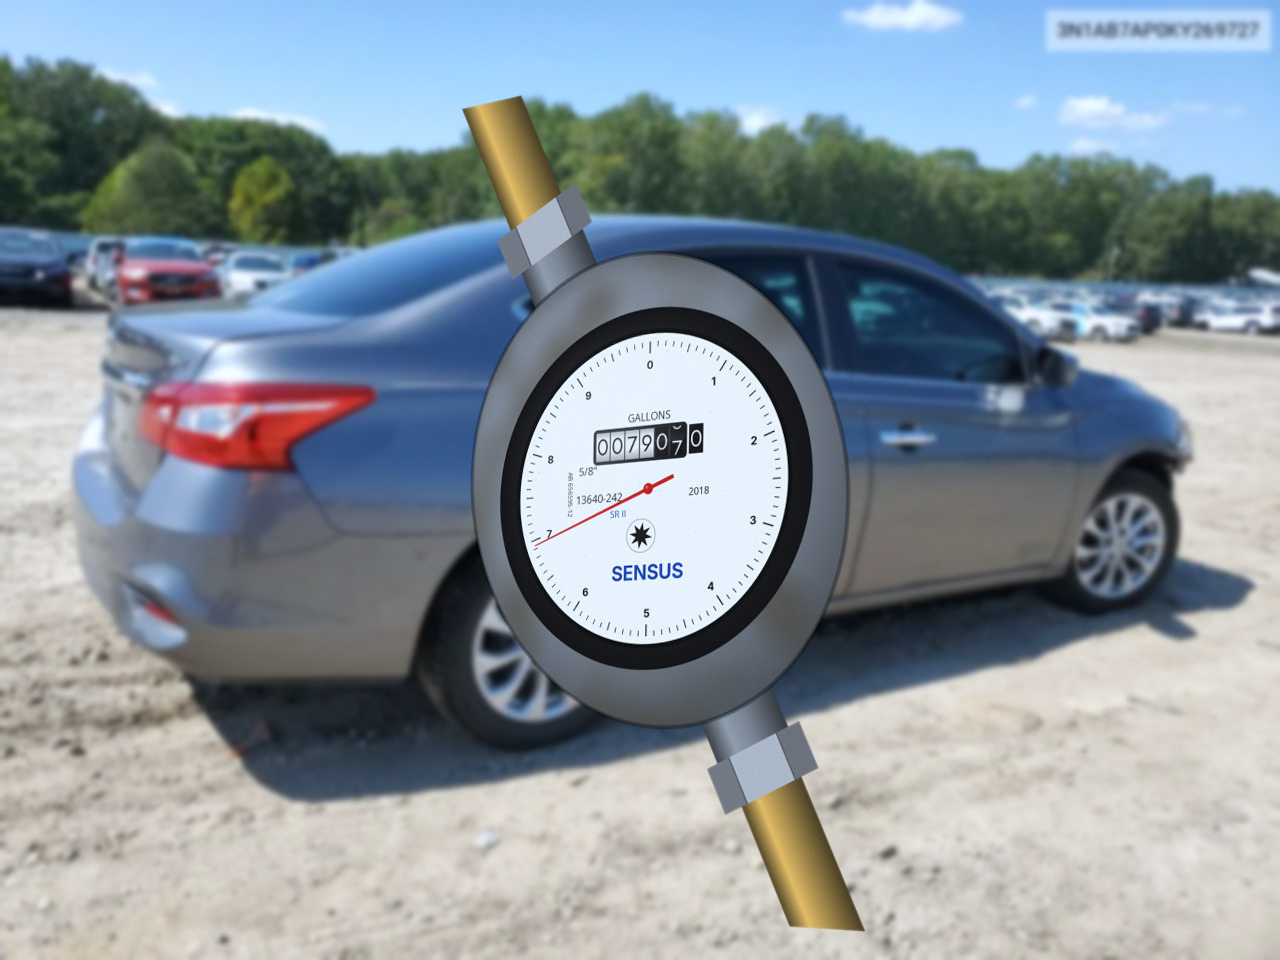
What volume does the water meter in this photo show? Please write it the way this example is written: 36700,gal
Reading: 79066.9,gal
